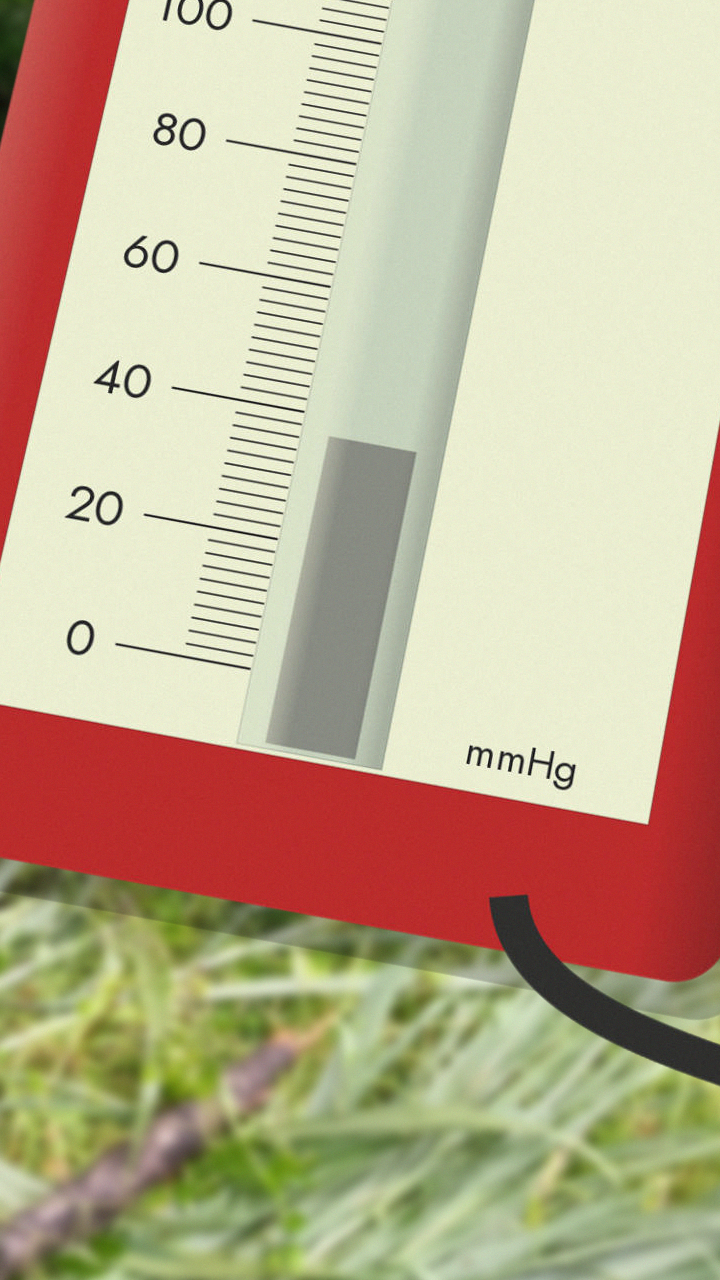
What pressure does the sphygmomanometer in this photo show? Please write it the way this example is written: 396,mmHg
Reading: 37,mmHg
